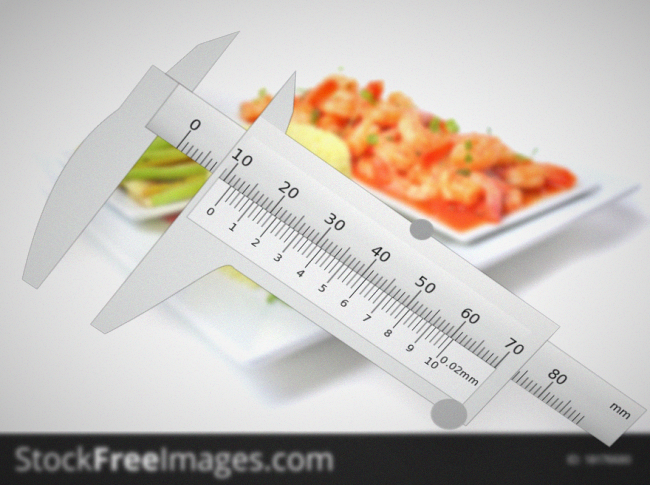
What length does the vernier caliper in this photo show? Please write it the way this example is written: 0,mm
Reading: 11.6,mm
